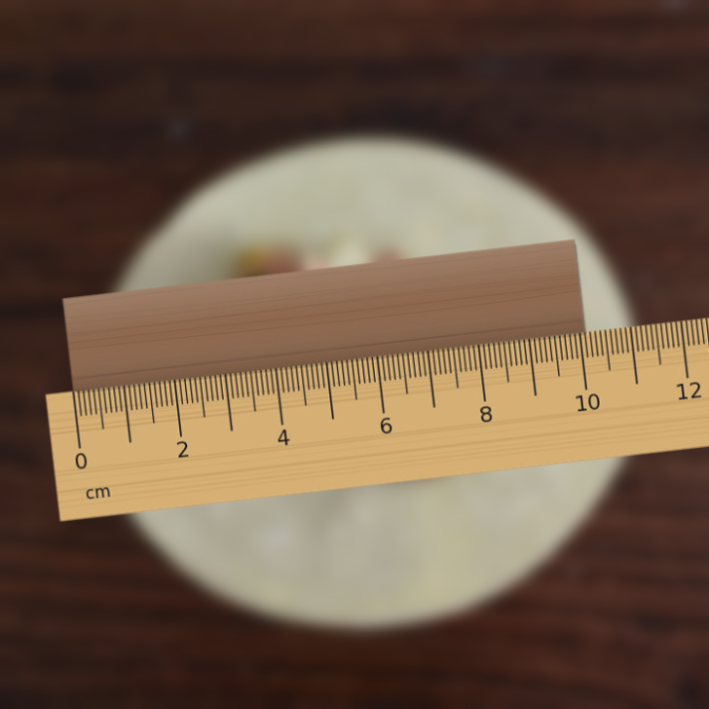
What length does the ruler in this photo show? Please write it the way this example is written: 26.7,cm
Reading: 10.1,cm
